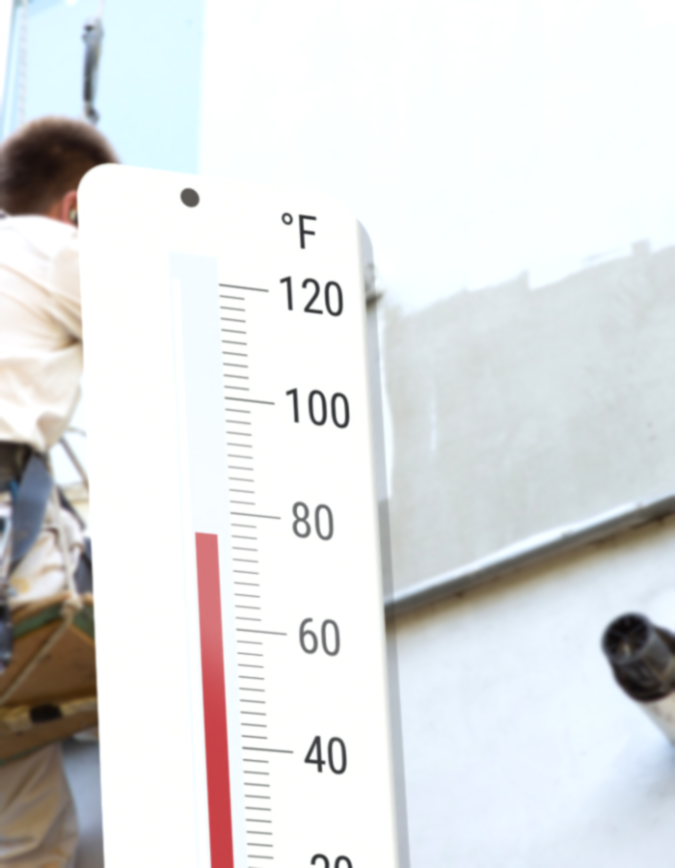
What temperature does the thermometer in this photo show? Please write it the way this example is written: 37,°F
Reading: 76,°F
